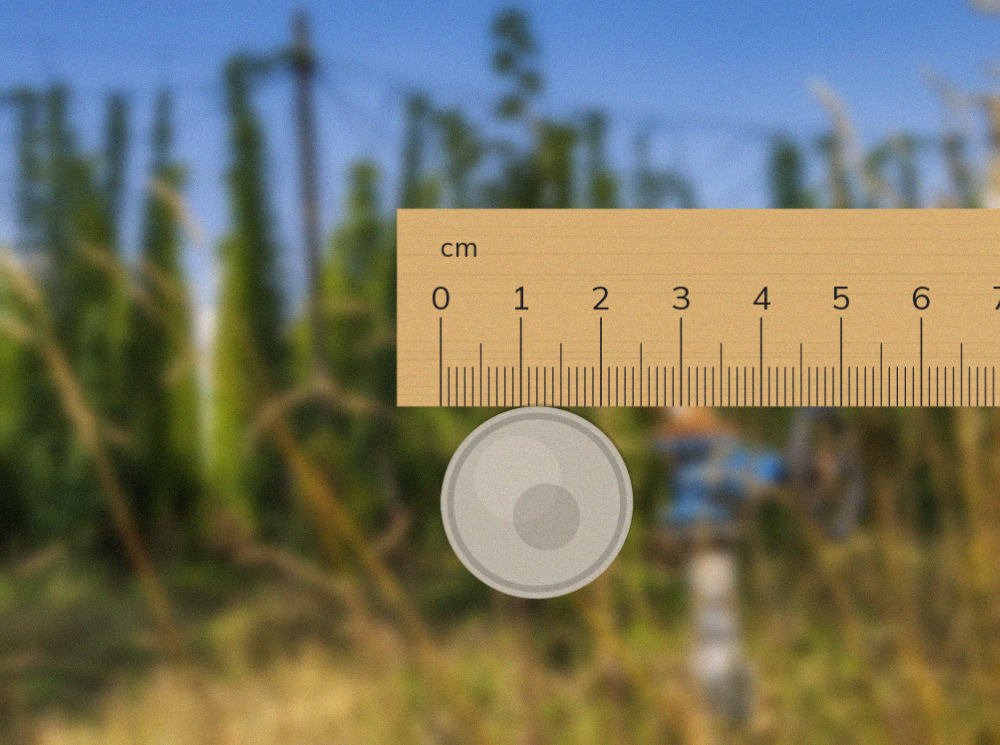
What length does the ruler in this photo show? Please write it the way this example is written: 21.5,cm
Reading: 2.4,cm
